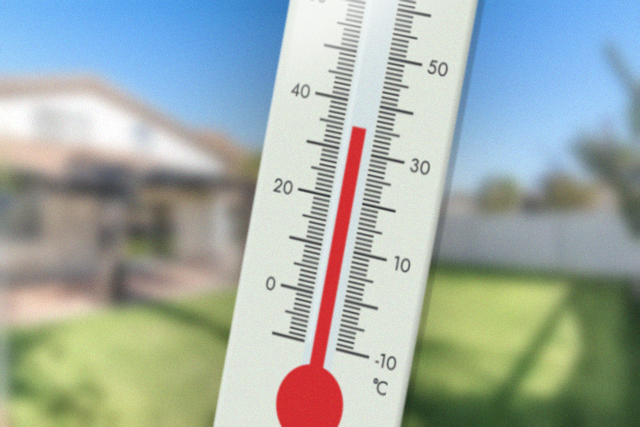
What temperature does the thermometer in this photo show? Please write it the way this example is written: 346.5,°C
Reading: 35,°C
